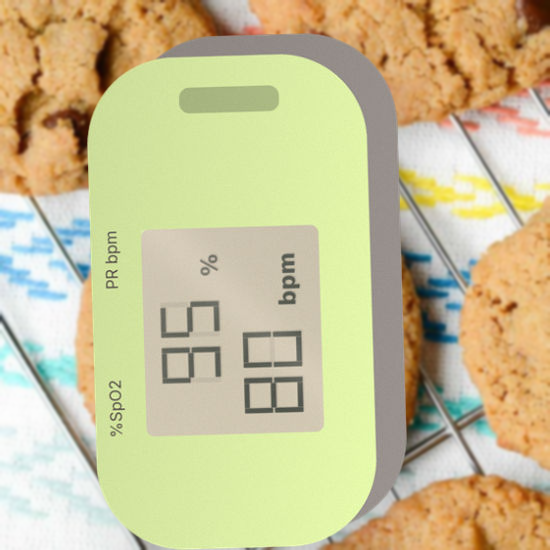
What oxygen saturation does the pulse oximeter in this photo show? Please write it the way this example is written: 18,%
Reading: 95,%
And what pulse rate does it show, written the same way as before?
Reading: 80,bpm
